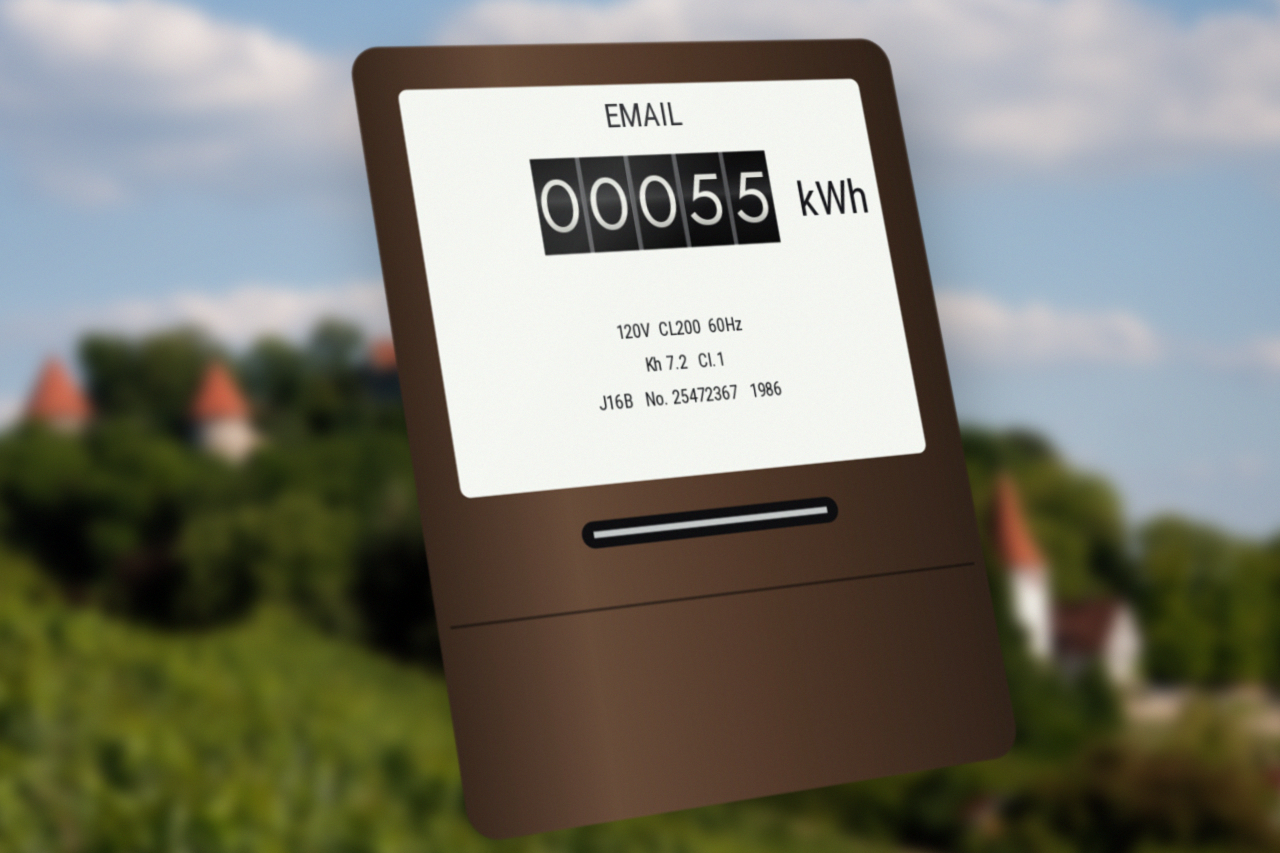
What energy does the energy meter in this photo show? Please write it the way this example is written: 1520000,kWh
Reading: 55,kWh
